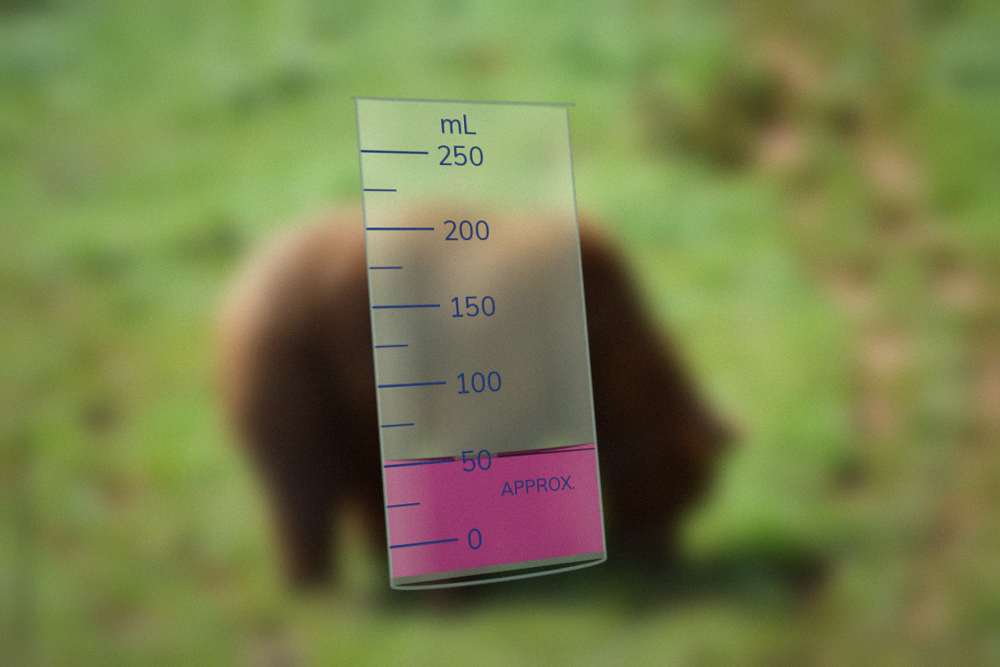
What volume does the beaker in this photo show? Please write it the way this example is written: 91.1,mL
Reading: 50,mL
